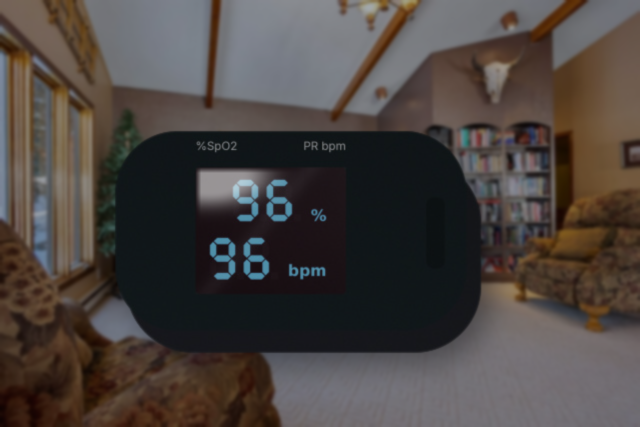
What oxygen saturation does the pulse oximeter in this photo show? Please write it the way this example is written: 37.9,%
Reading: 96,%
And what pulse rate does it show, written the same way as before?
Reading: 96,bpm
